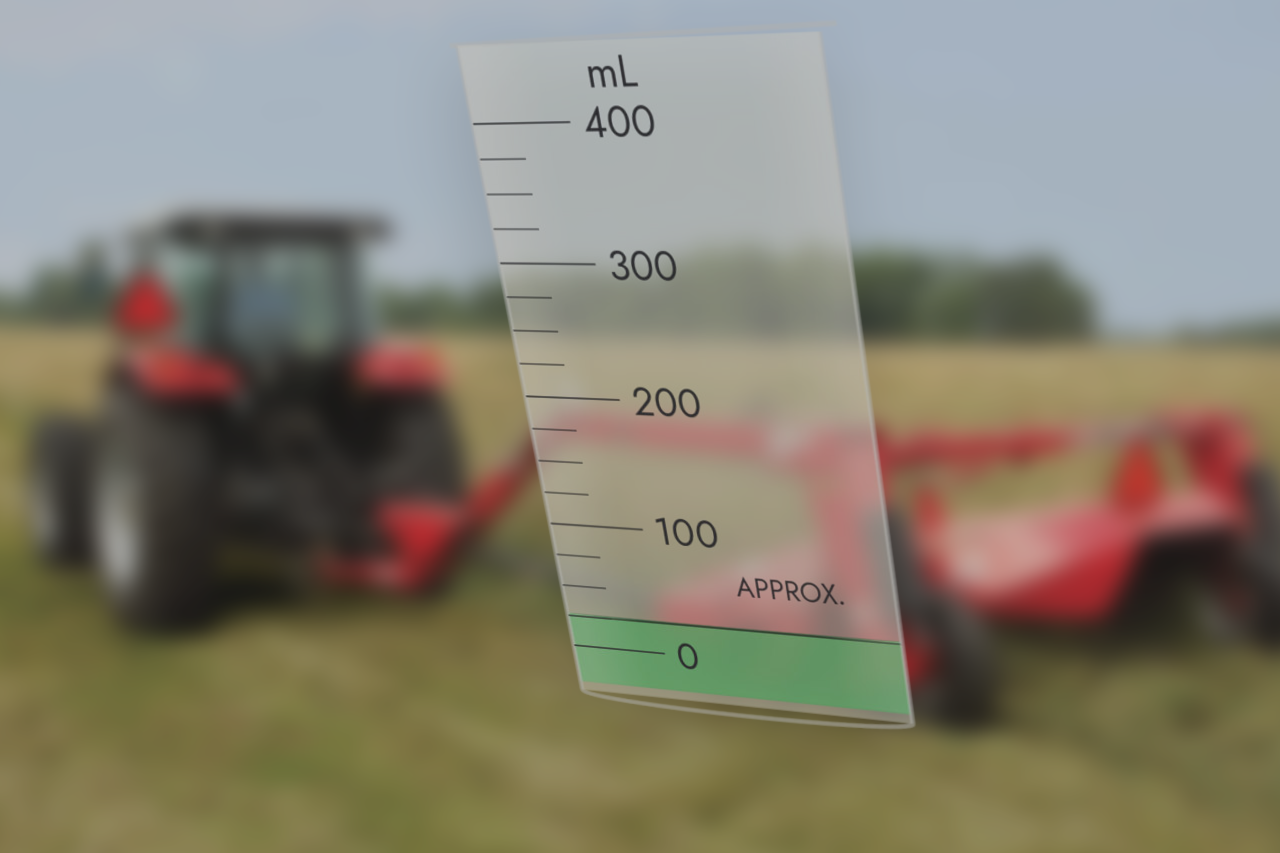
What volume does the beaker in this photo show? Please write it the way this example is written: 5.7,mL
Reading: 25,mL
